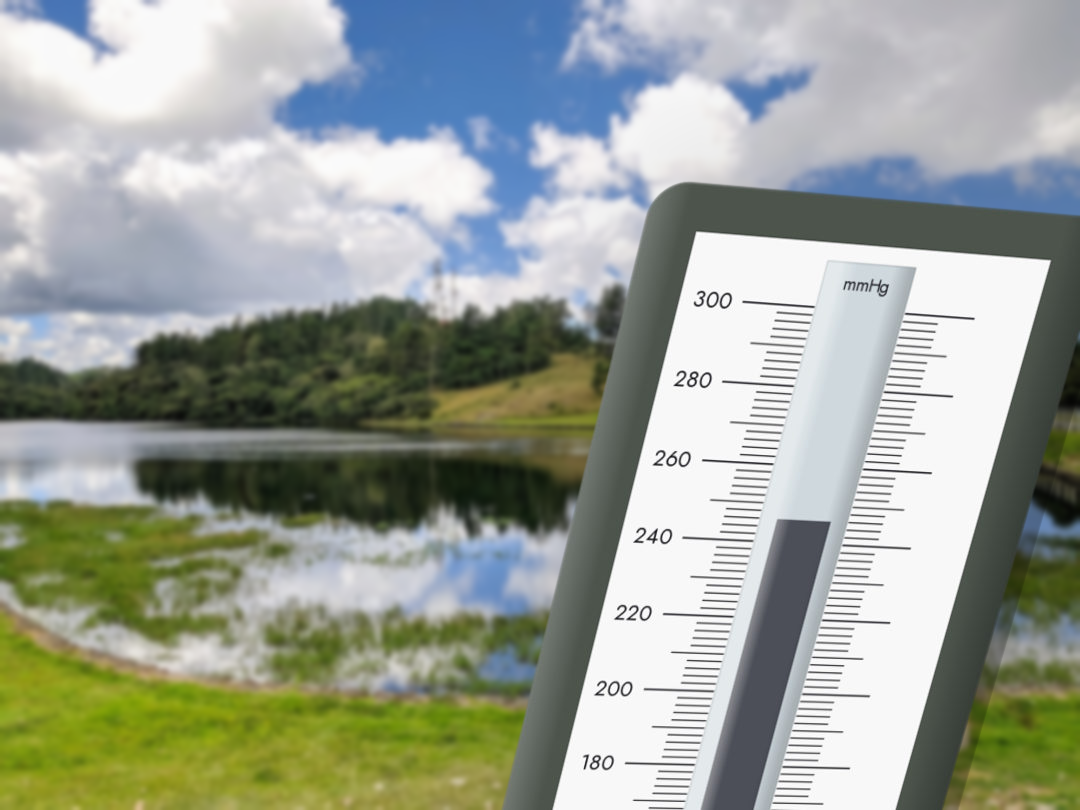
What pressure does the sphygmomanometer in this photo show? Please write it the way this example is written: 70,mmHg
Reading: 246,mmHg
